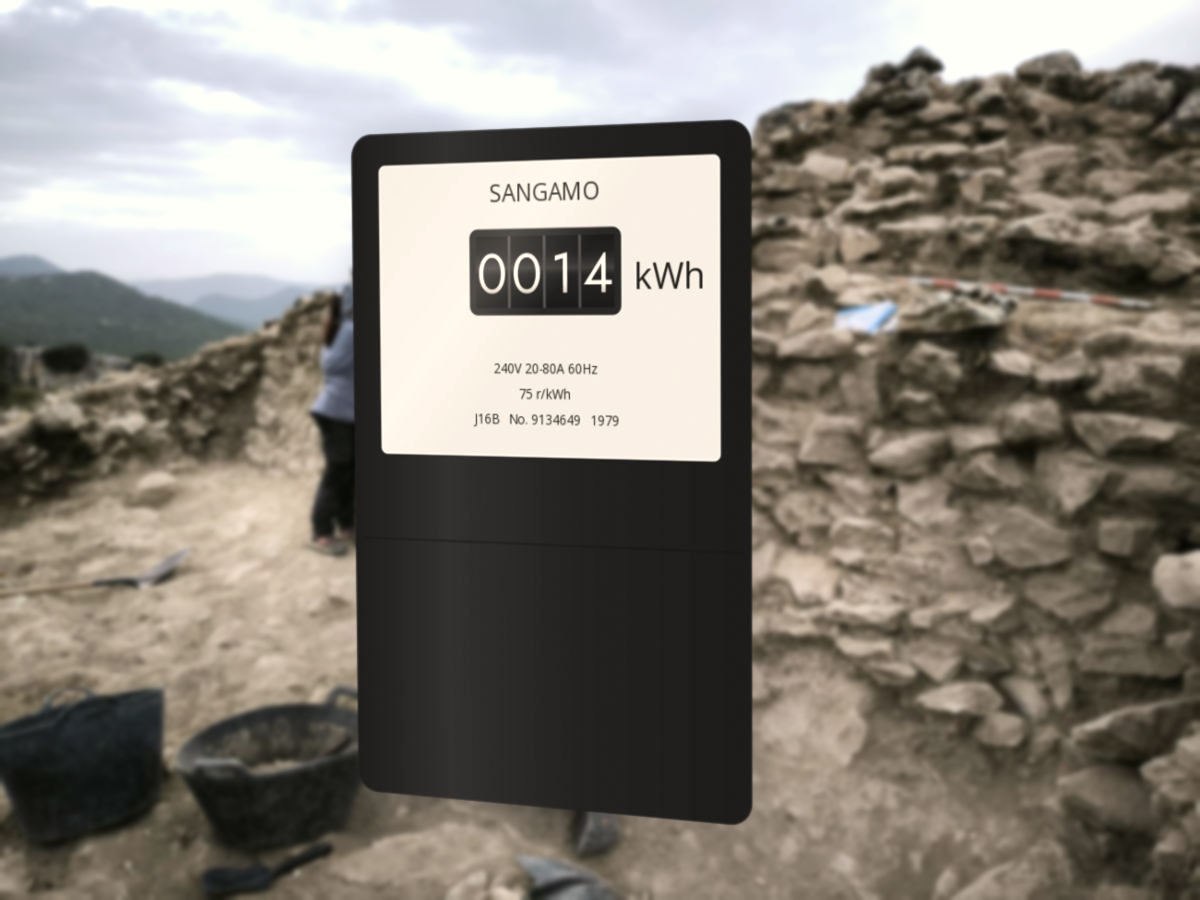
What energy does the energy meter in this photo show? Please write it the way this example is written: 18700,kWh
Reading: 14,kWh
